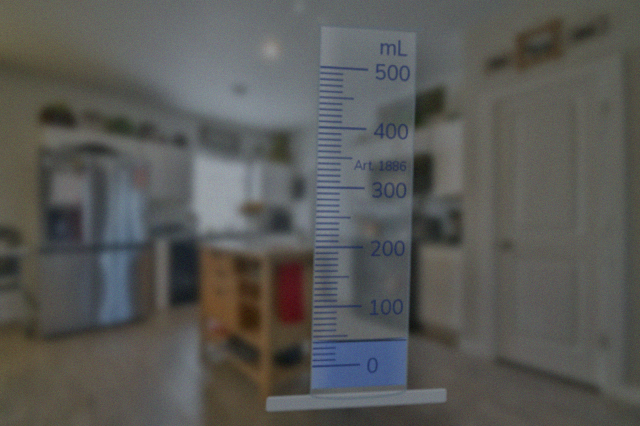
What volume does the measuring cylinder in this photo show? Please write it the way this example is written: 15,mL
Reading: 40,mL
